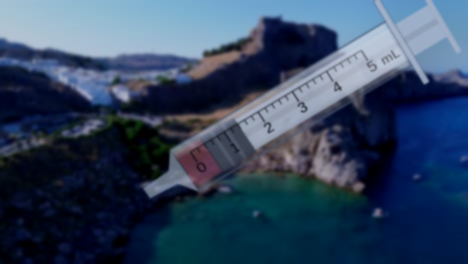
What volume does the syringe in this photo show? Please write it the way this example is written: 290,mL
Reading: 0.4,mL
